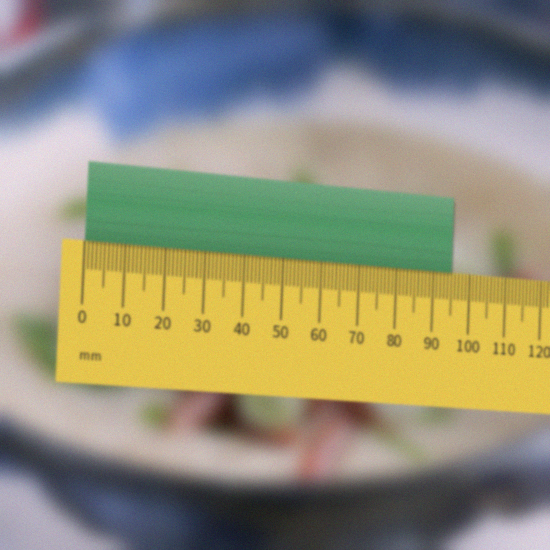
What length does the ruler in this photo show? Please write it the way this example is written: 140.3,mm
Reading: 95,mm
